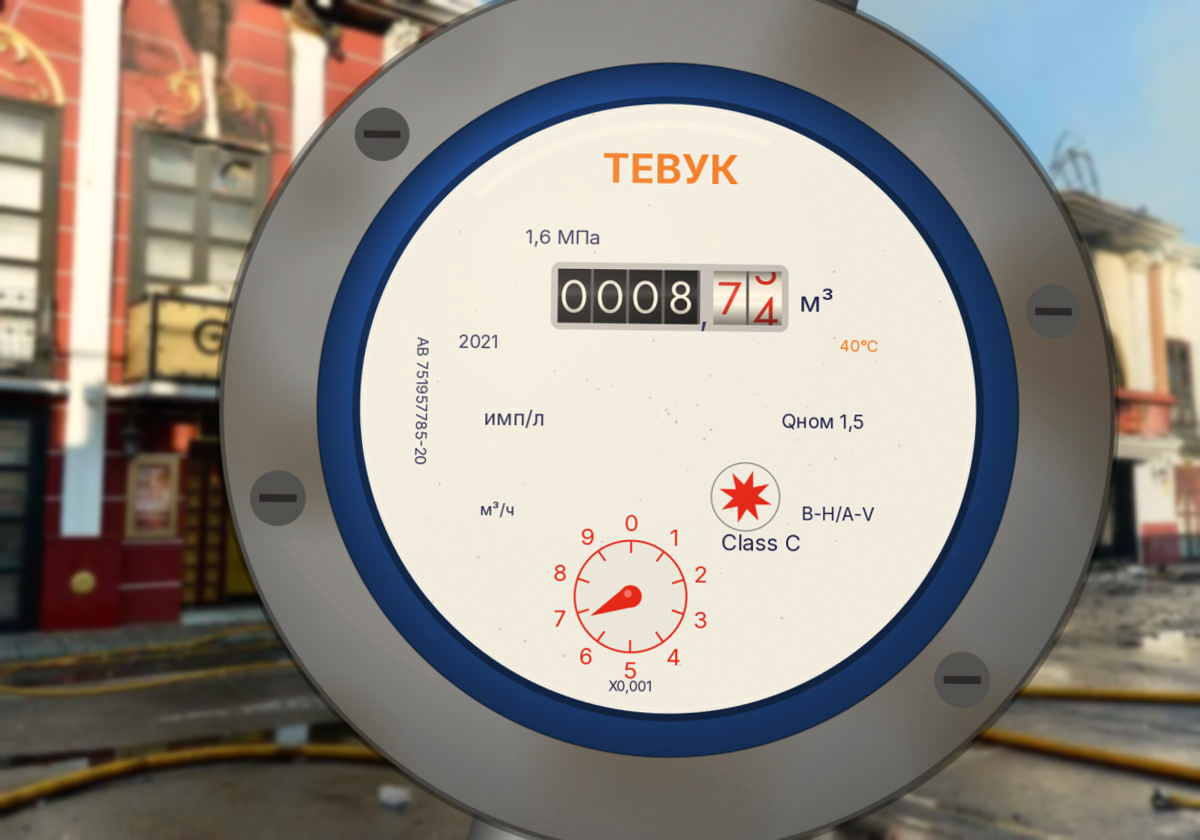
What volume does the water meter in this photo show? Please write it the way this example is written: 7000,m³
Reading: 8.736,m³
